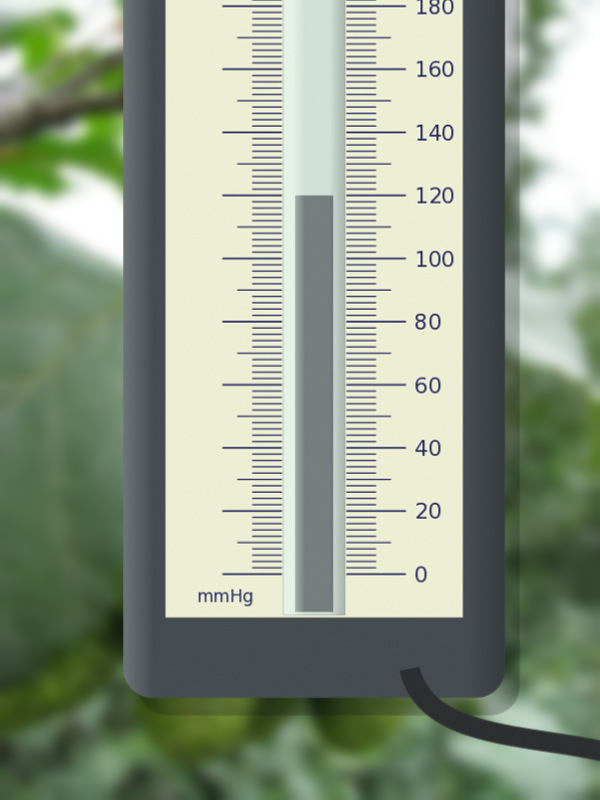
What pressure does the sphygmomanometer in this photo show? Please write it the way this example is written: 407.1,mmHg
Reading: 120,mmHg
